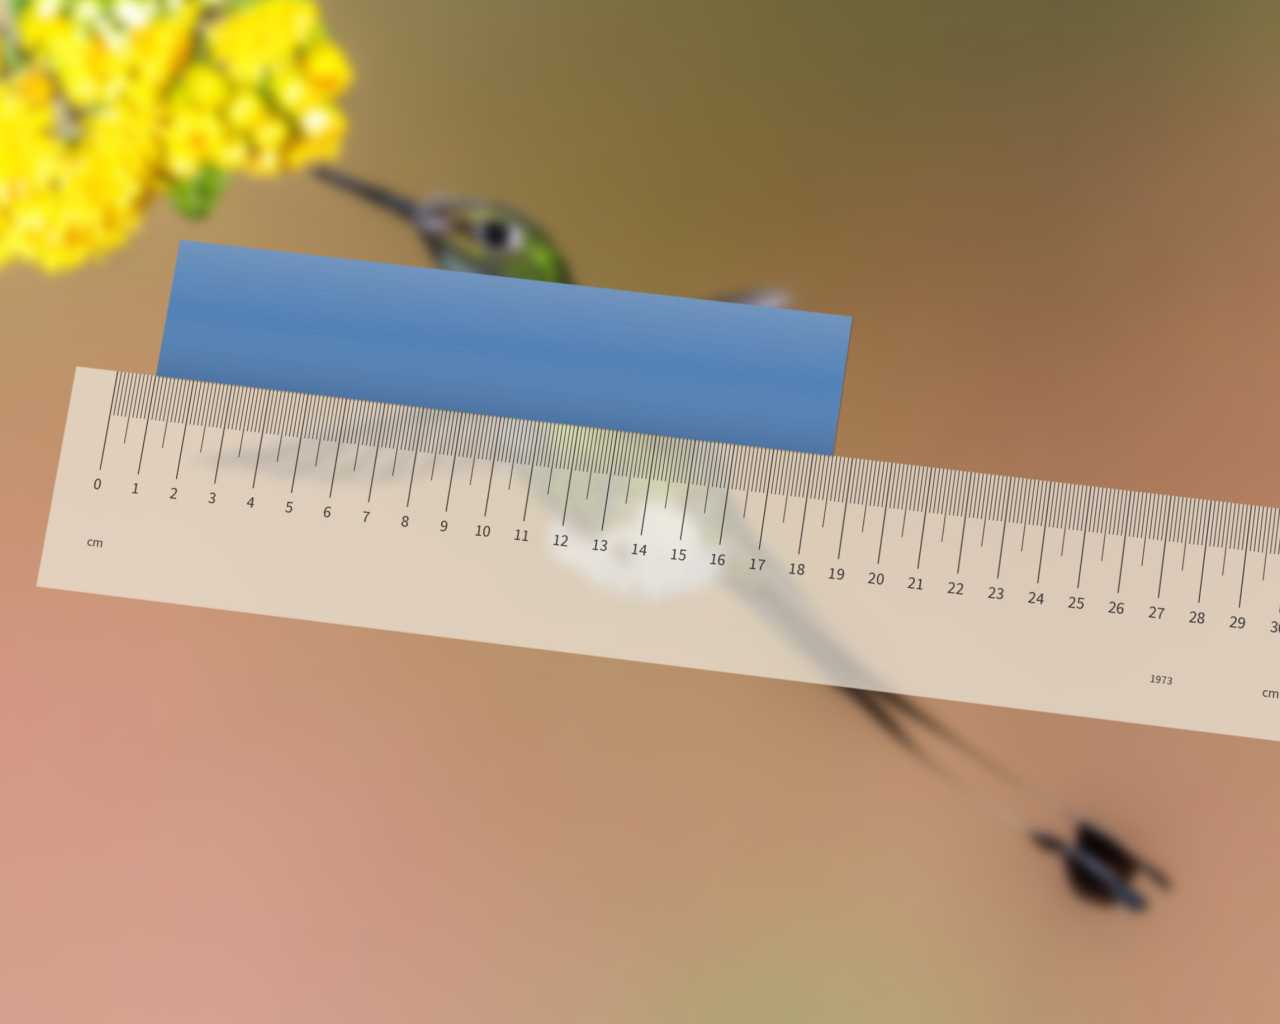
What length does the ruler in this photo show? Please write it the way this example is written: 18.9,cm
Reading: 17.5,cm
